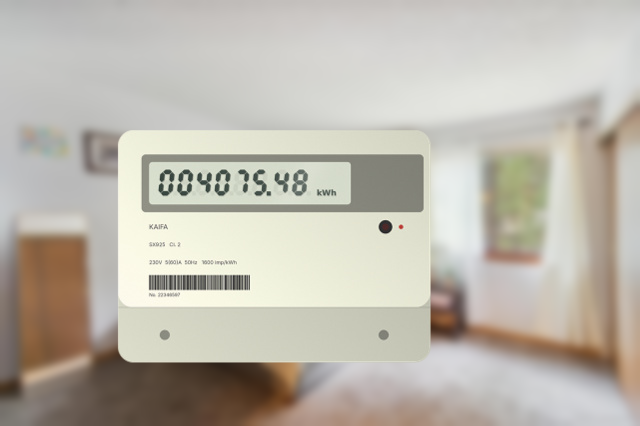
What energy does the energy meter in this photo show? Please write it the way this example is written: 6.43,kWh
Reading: 4075.48,kWh
